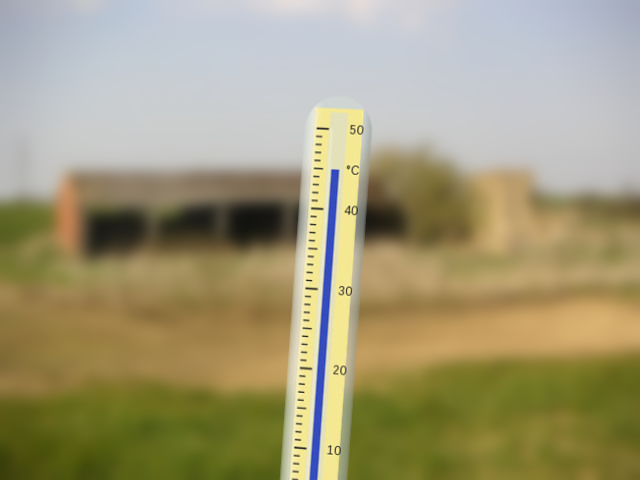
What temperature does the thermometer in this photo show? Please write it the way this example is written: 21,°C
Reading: 45,°C
